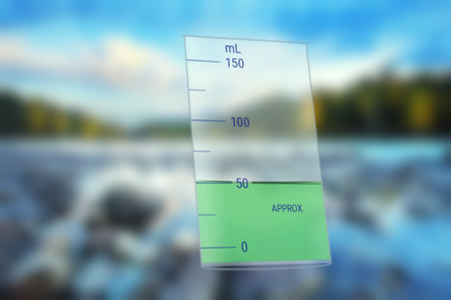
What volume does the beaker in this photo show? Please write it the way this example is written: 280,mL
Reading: 50,mL
